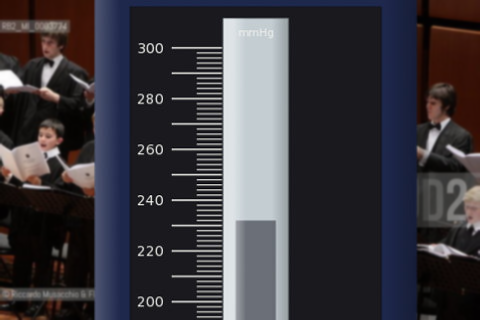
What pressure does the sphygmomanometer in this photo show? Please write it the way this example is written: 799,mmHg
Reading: 232,mmHg
